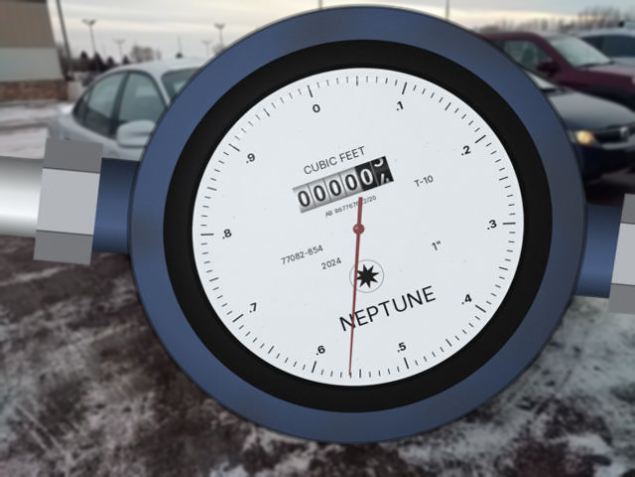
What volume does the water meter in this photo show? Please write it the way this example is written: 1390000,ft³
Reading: 3.56,ft³
